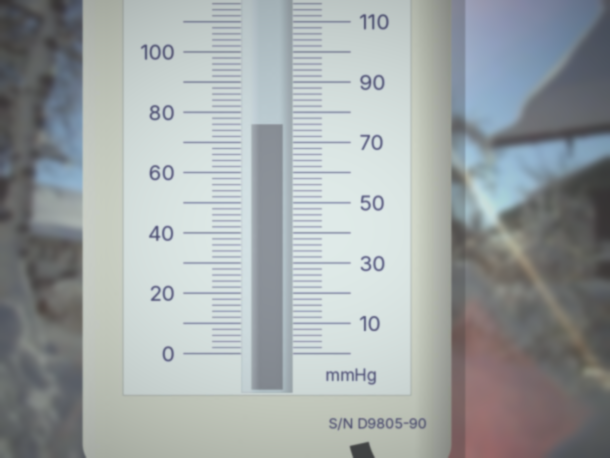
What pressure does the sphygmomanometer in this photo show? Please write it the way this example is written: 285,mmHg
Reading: 76,mmHg
